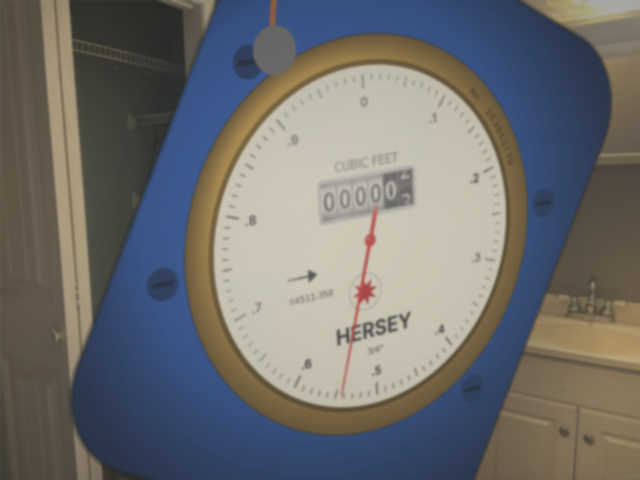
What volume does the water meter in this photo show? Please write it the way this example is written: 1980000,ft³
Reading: 2.54,ft³
